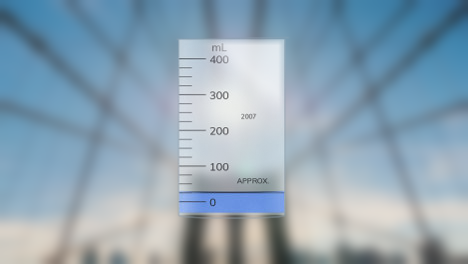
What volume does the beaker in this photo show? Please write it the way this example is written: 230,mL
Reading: 25,mL
